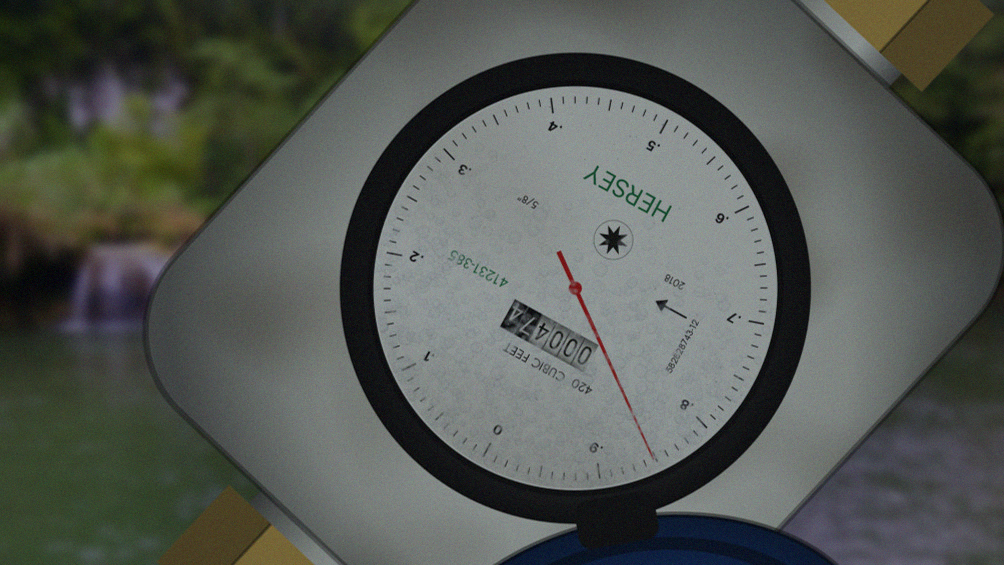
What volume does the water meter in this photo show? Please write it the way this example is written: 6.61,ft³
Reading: 473.85,ft³
